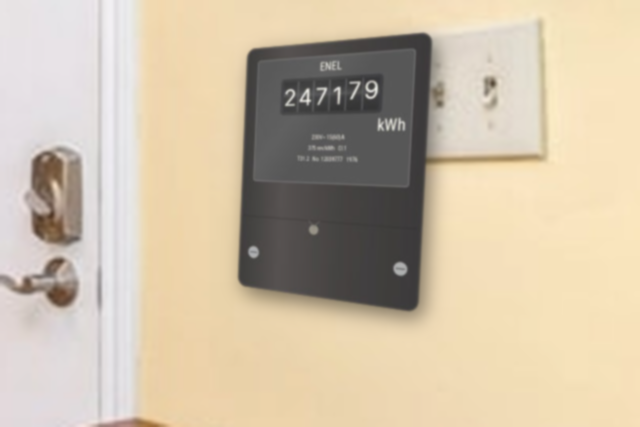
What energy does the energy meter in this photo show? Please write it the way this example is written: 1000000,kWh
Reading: 247179,kWh
